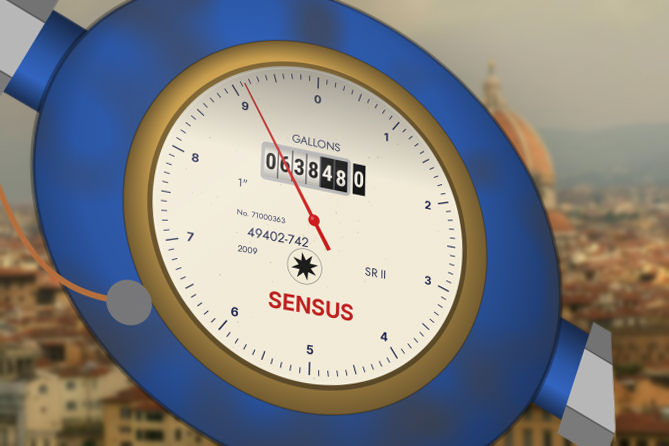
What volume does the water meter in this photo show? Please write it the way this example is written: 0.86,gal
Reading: 638479.1,gal
